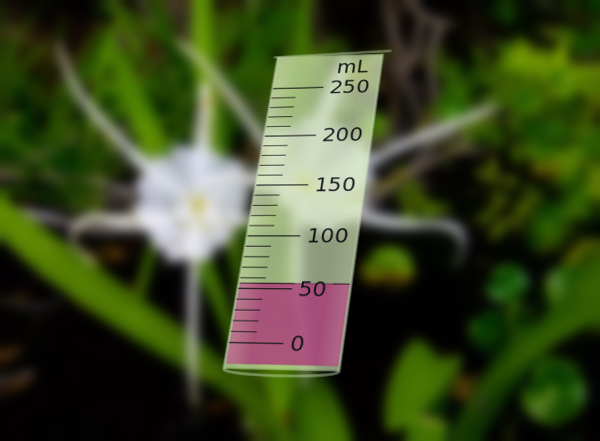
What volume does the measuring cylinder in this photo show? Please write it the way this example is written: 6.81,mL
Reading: 55,mL
